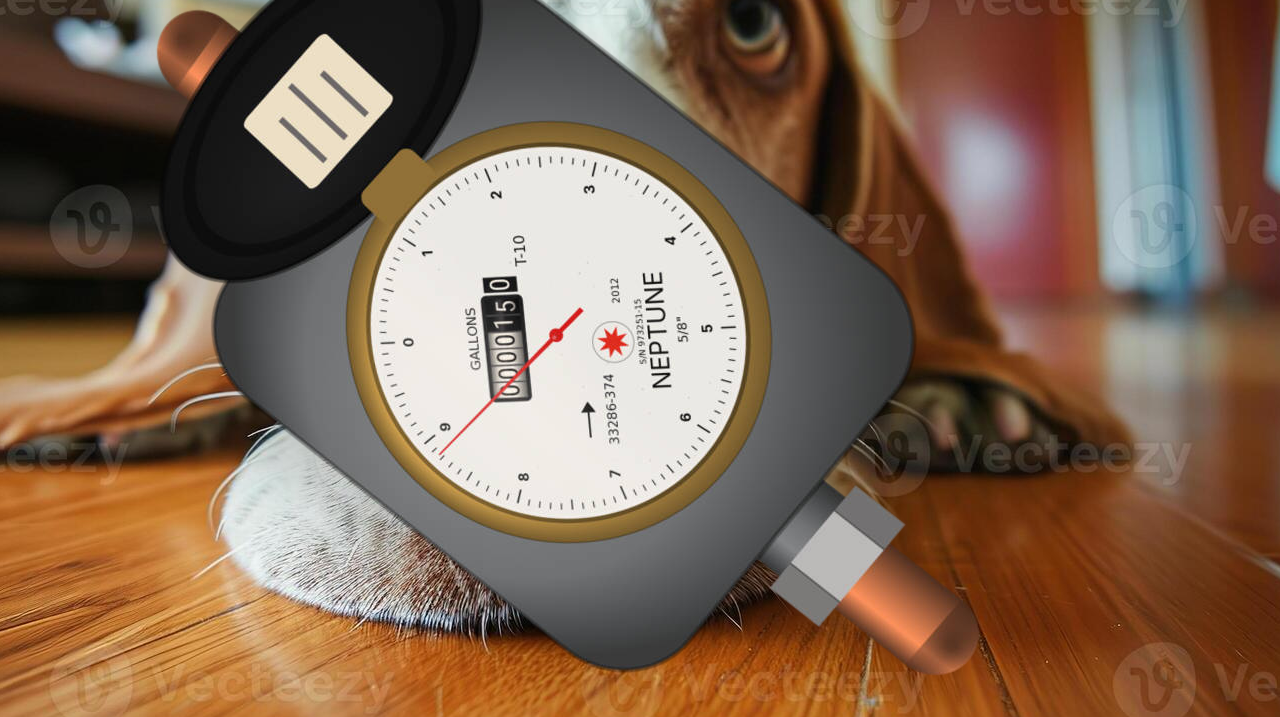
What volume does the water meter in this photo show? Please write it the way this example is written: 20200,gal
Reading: 148.8,gal
